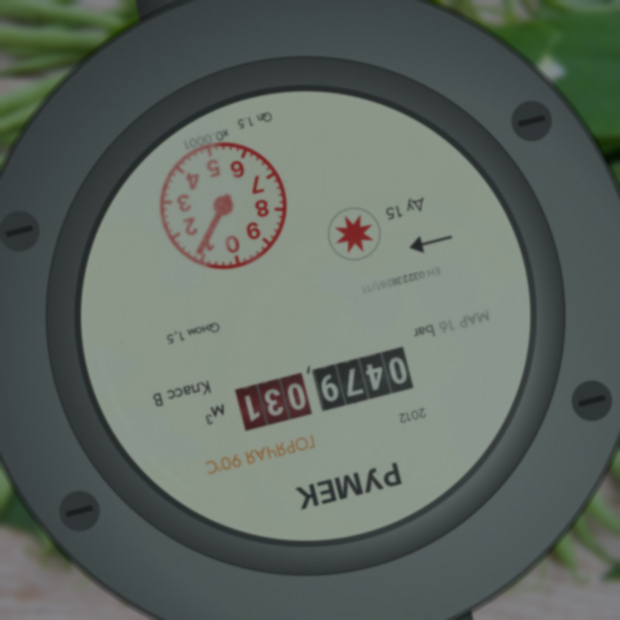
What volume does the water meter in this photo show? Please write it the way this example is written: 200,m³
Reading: 479.0311,m³
